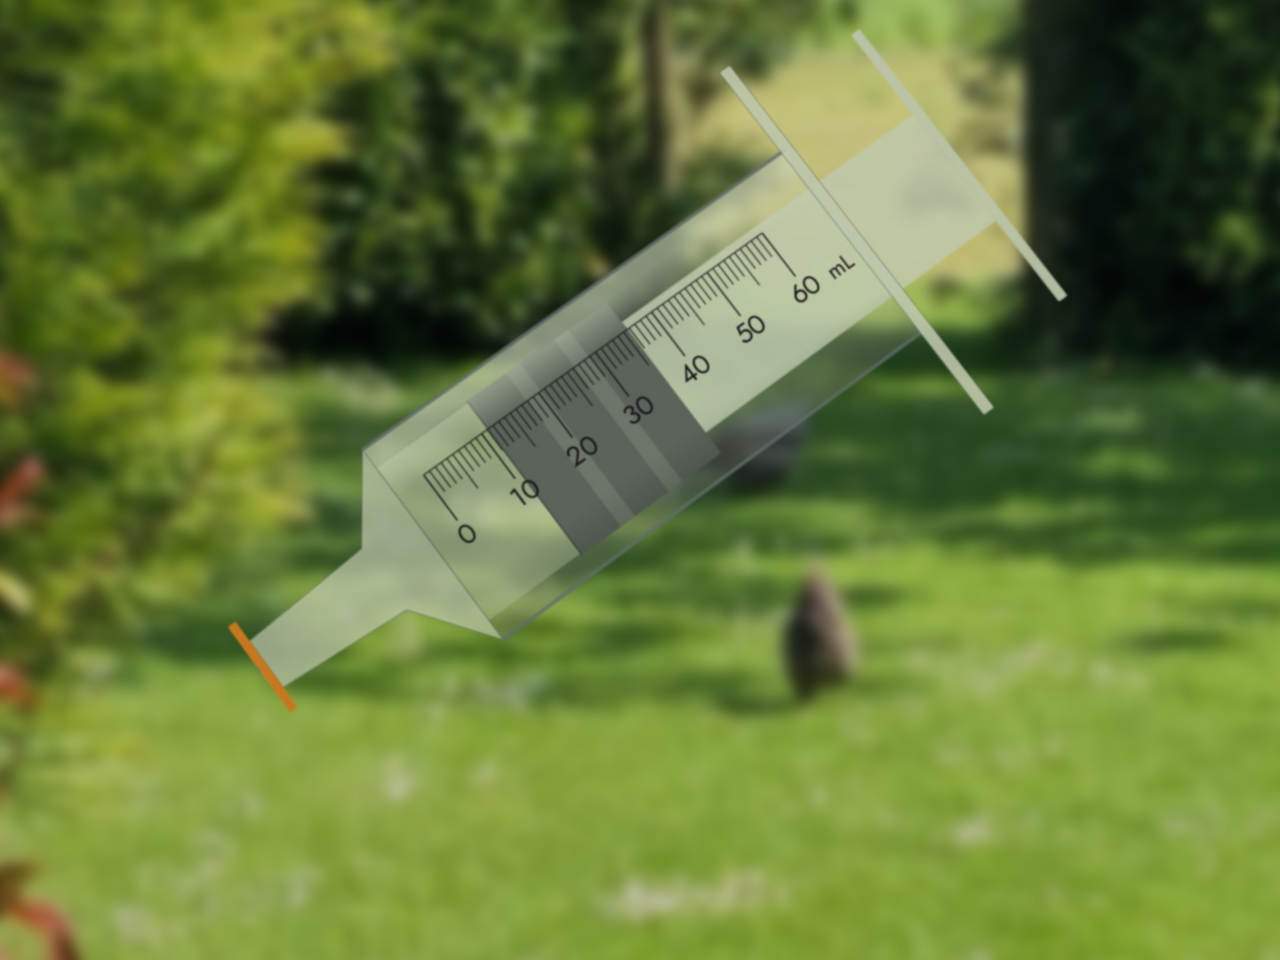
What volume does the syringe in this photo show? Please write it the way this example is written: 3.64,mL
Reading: 11,mL
